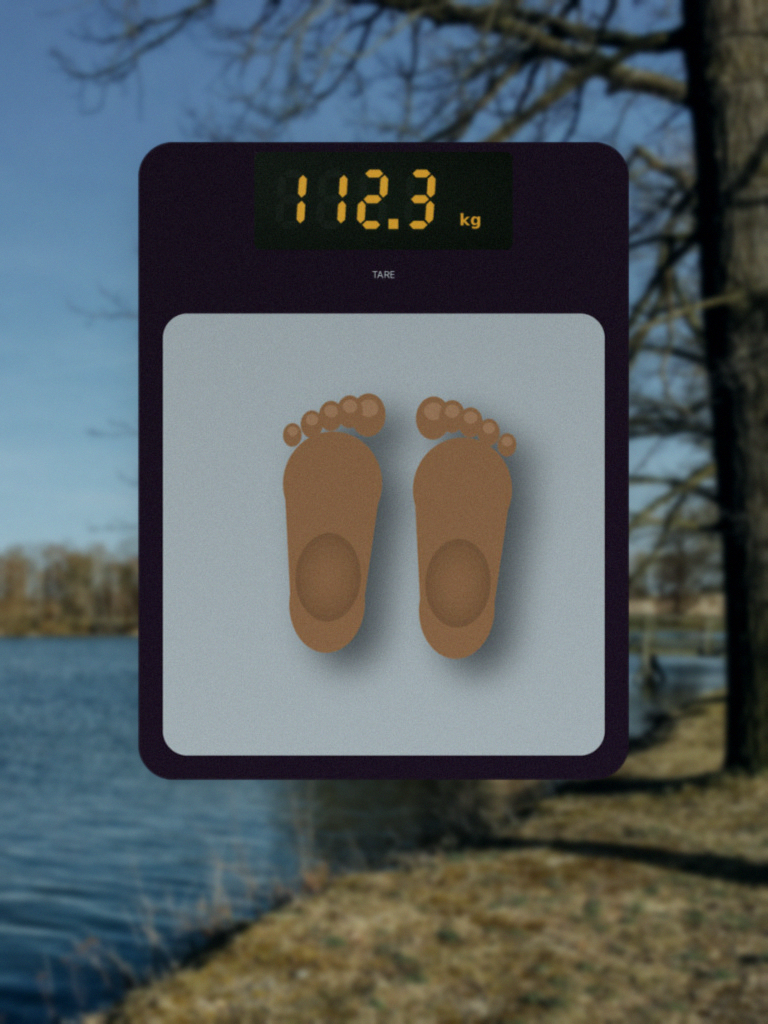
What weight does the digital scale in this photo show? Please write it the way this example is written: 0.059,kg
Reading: 112.3,kg
